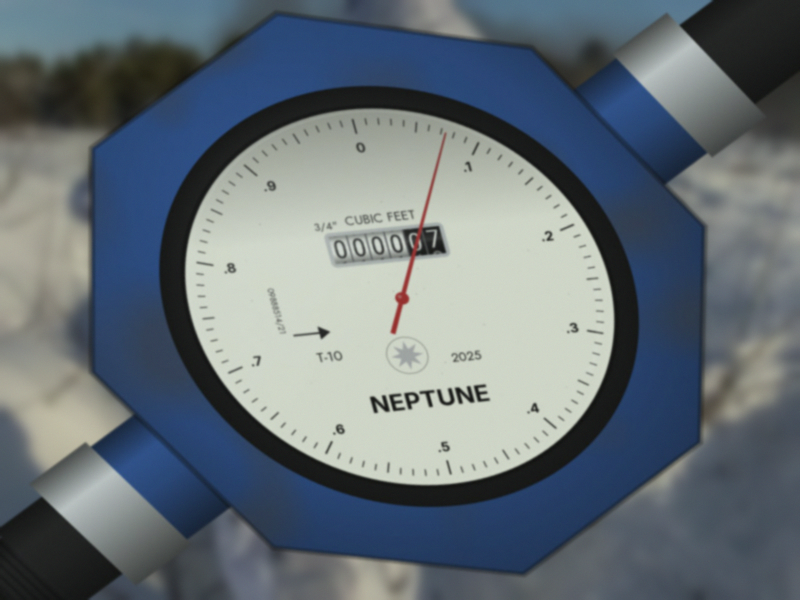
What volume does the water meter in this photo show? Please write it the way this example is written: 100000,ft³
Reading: 7.07,ft³
